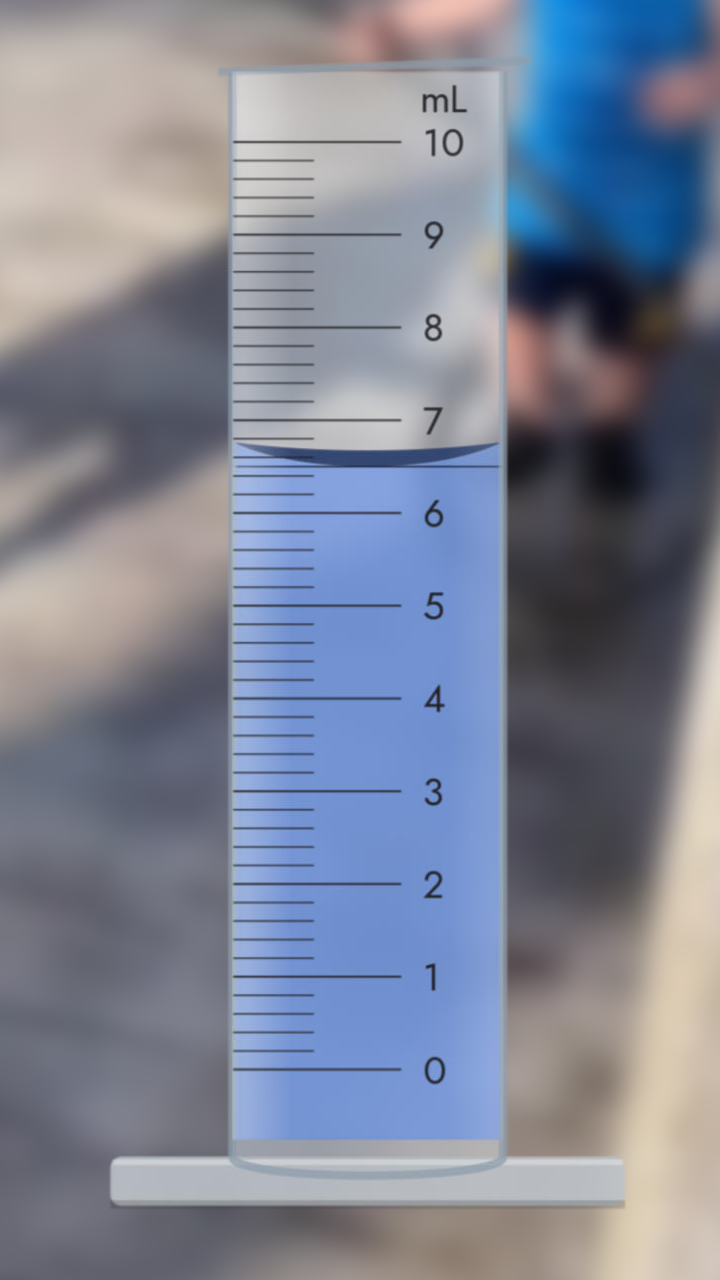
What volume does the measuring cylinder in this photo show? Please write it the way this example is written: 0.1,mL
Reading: 6.5,mL
